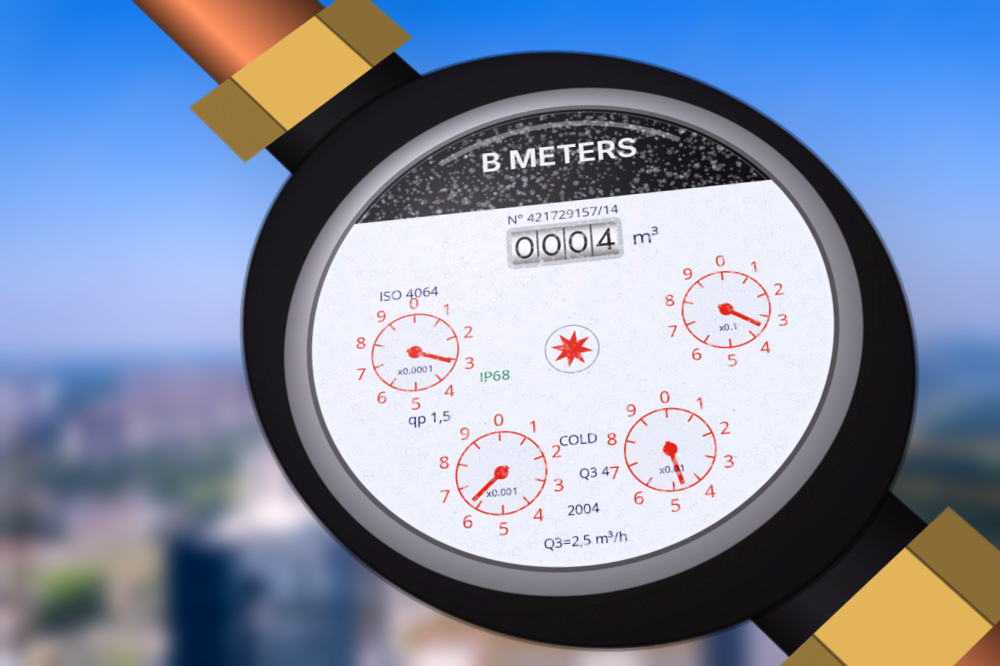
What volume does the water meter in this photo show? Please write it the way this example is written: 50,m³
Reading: 4.3463,m³
